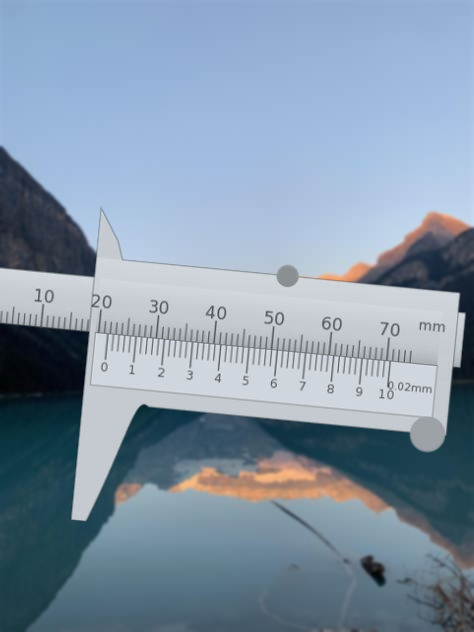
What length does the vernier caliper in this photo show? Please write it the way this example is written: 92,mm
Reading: 21.6,mm
